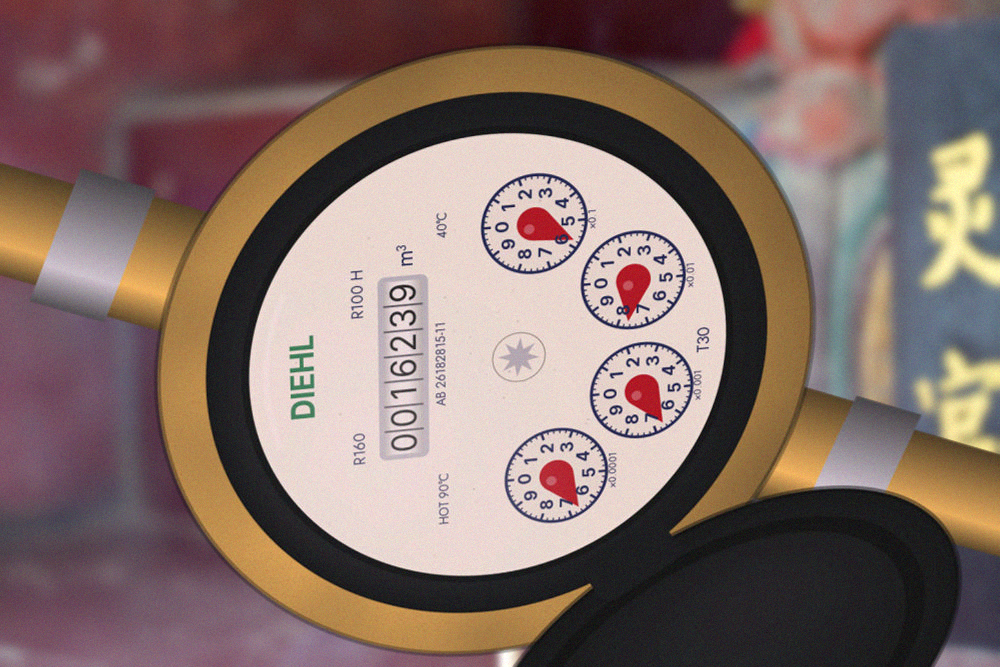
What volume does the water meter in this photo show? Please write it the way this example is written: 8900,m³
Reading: 16239.5766,m³
